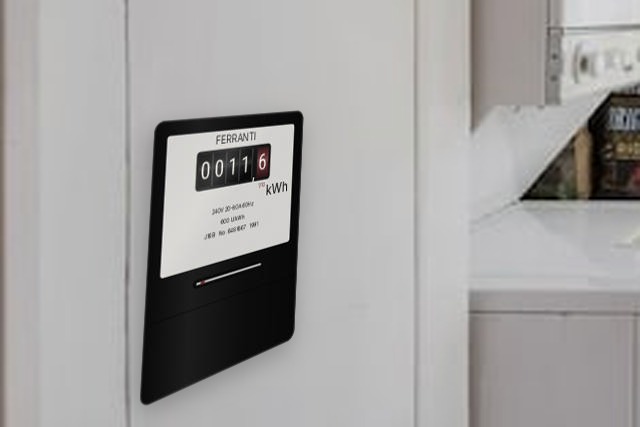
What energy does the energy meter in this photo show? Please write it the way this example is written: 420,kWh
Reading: 11.6,kWh
